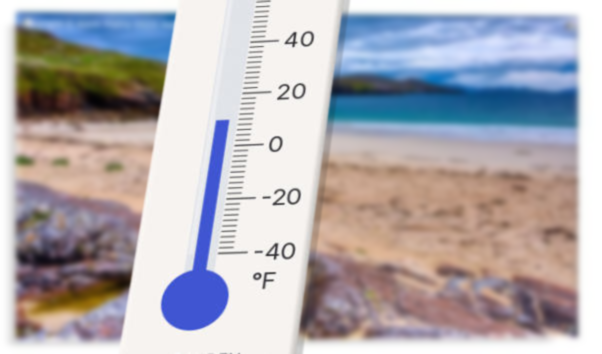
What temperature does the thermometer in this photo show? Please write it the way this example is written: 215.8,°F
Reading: 10,°F
